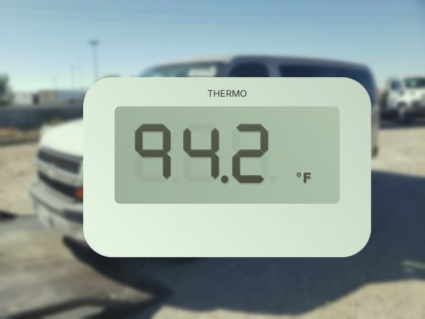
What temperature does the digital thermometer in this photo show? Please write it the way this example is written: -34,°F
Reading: 94.2,°F
